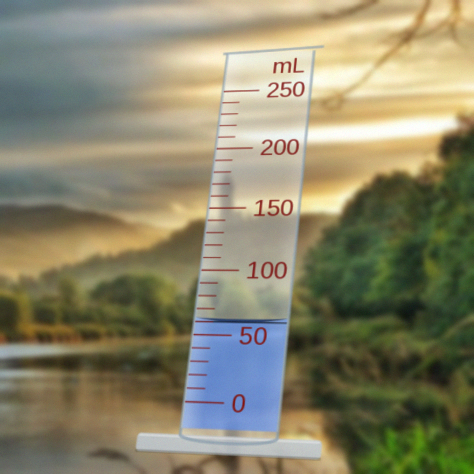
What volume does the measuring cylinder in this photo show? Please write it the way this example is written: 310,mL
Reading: 60,mL
